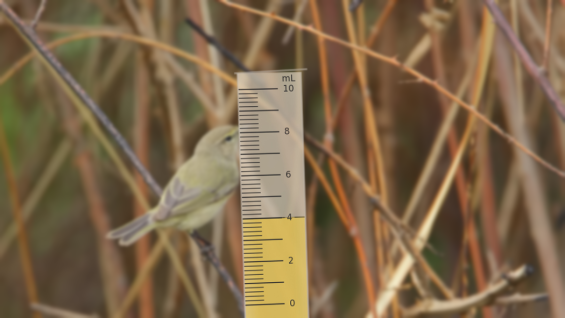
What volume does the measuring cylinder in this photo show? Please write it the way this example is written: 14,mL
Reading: 4,mL
